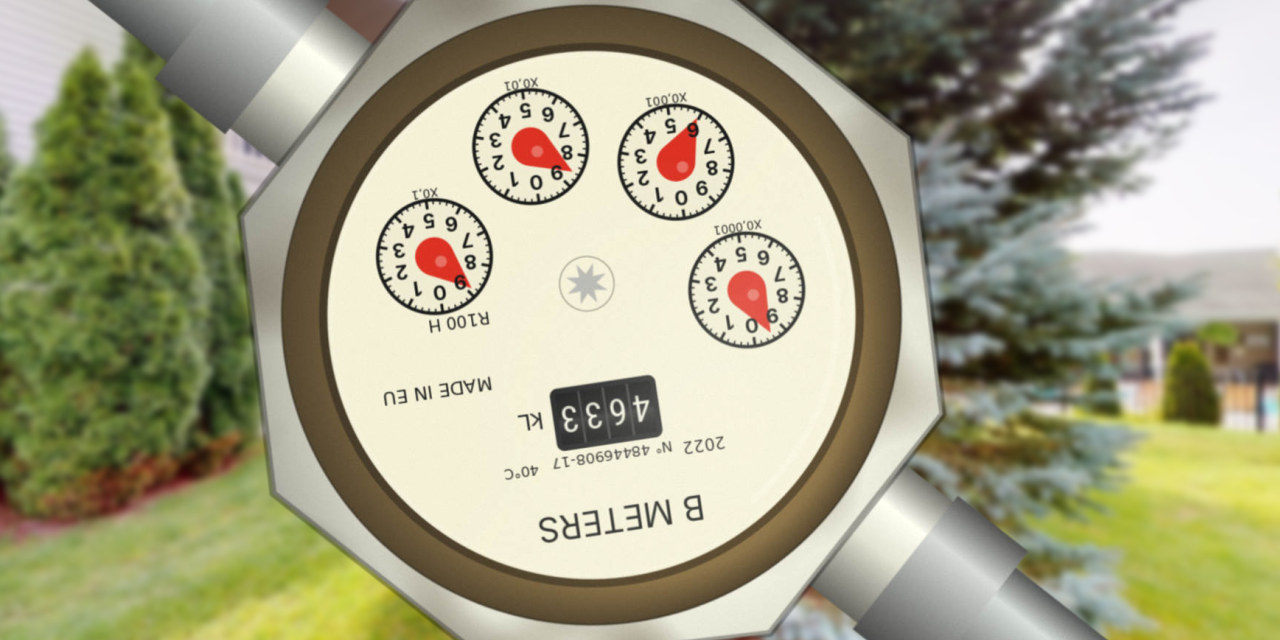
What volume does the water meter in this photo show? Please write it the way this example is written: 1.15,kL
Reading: 4633.8859,kL
